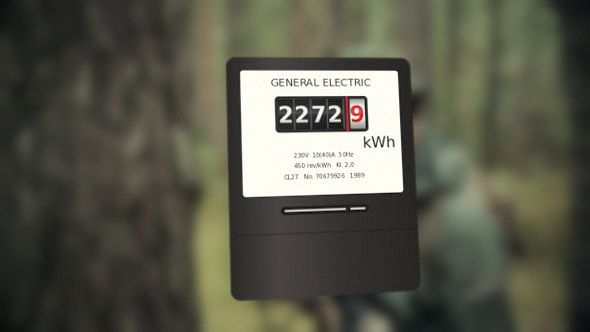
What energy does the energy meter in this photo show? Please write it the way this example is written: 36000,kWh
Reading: 2272.9,kWh
